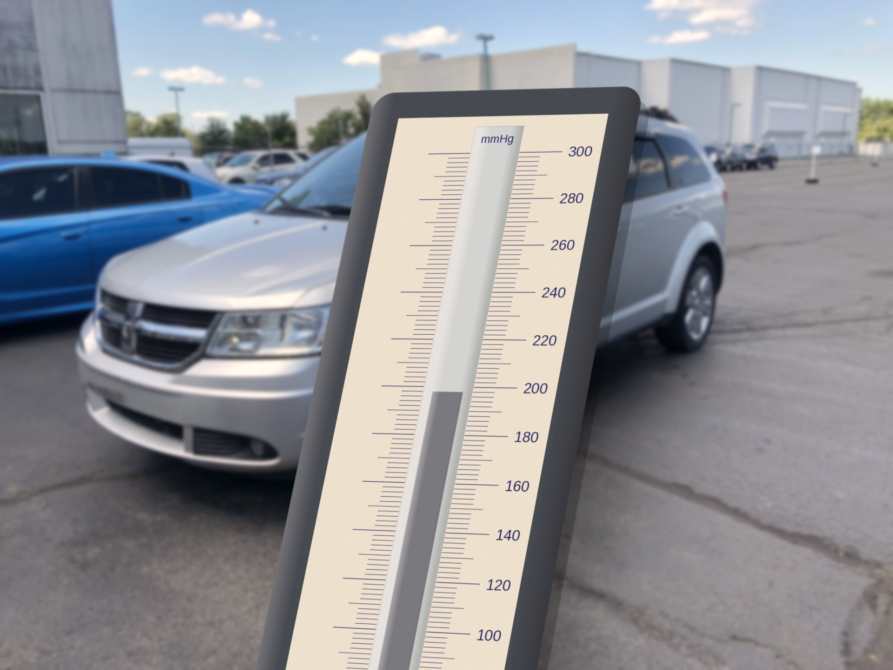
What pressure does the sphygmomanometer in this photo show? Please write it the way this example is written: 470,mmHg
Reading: 198,mmHg
